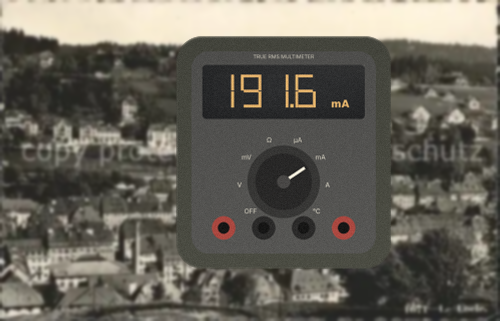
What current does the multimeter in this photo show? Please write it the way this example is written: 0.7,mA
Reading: 191.6,mA
